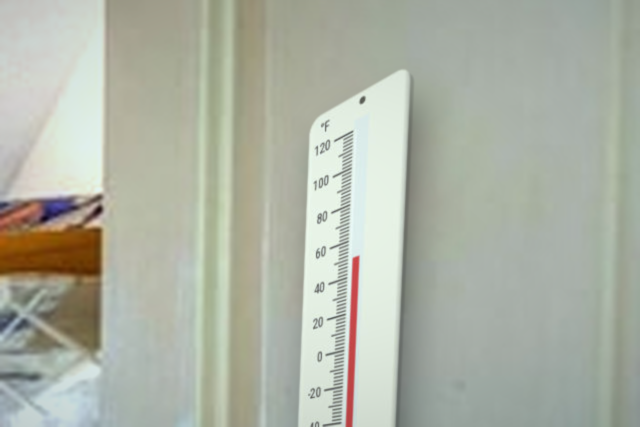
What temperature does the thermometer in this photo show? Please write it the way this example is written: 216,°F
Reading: 50,°F
